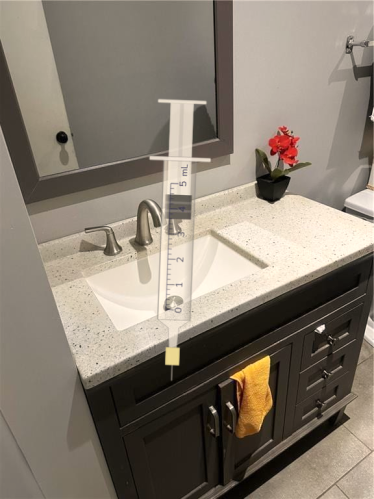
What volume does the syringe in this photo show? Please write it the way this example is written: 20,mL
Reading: 3.6,mL
